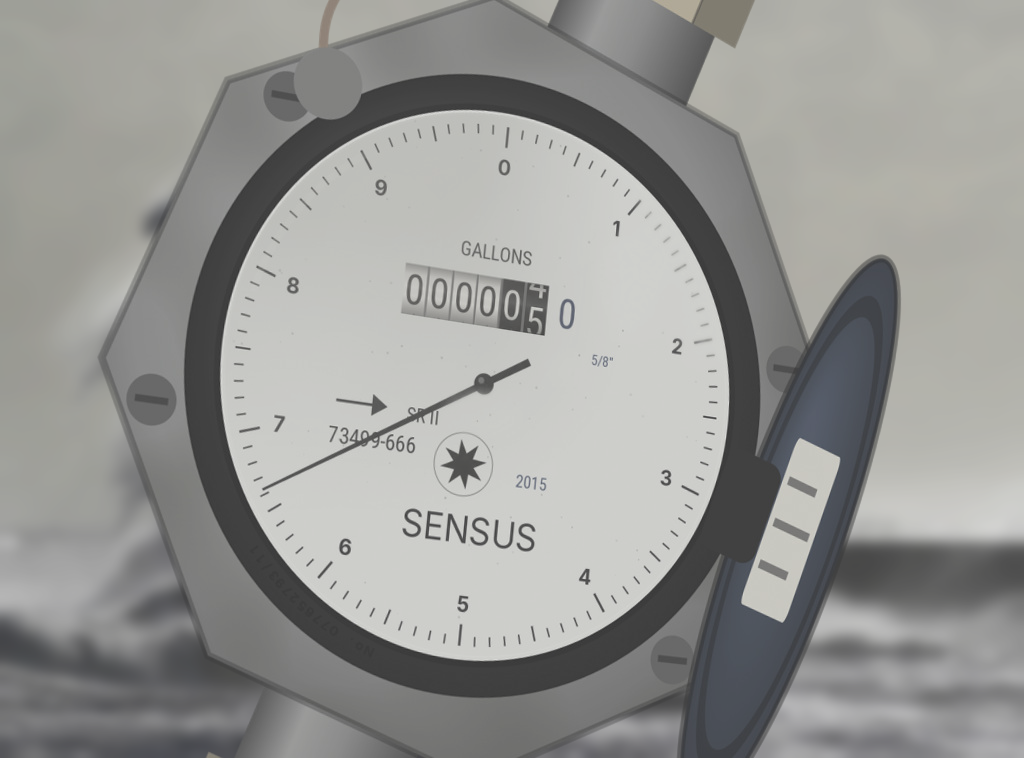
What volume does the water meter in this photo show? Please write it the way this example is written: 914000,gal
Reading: 46.6,gal
